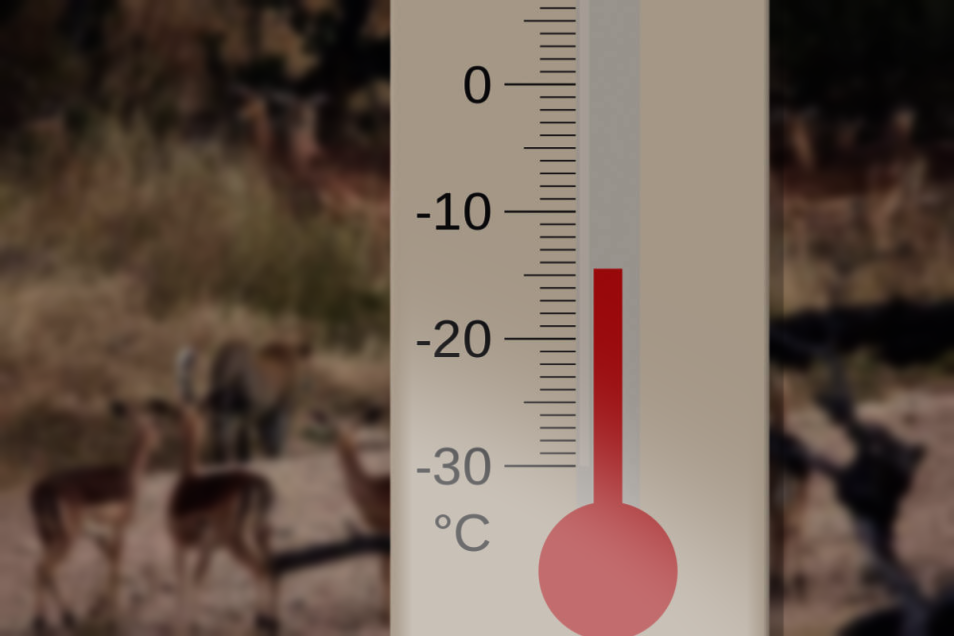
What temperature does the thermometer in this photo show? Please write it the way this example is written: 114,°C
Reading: -14.5,°C
